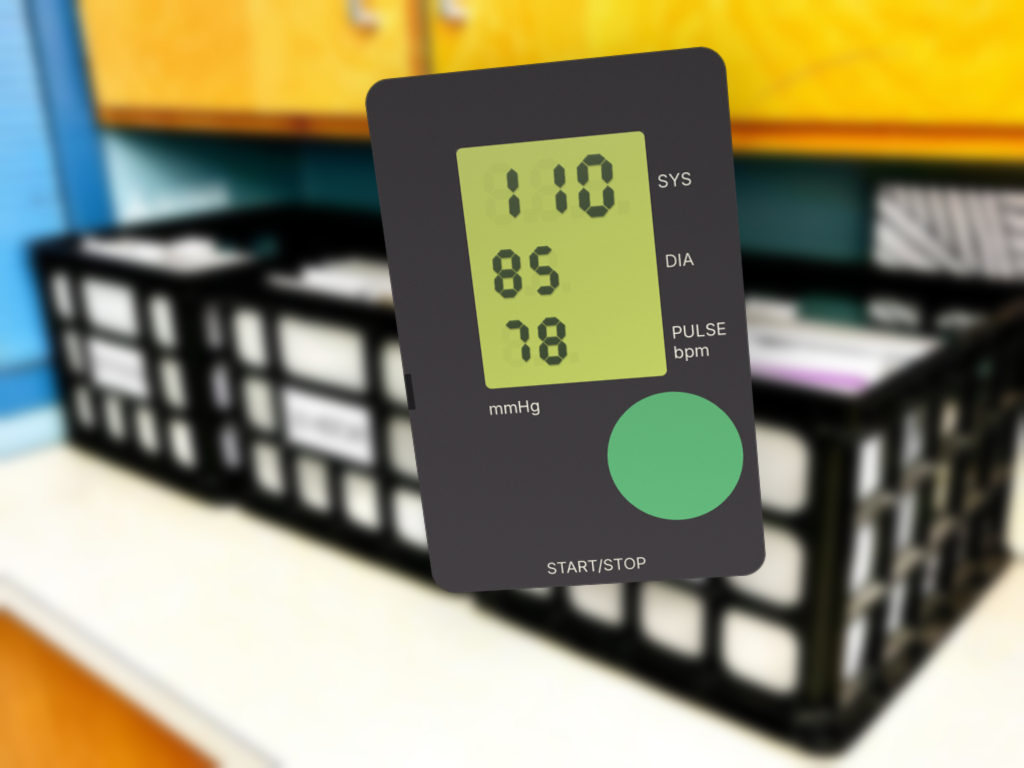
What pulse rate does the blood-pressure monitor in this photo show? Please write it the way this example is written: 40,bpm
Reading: 78,bpm
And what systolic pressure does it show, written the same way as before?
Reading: 110,mmHg
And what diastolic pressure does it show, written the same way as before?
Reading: 85,mmHg
